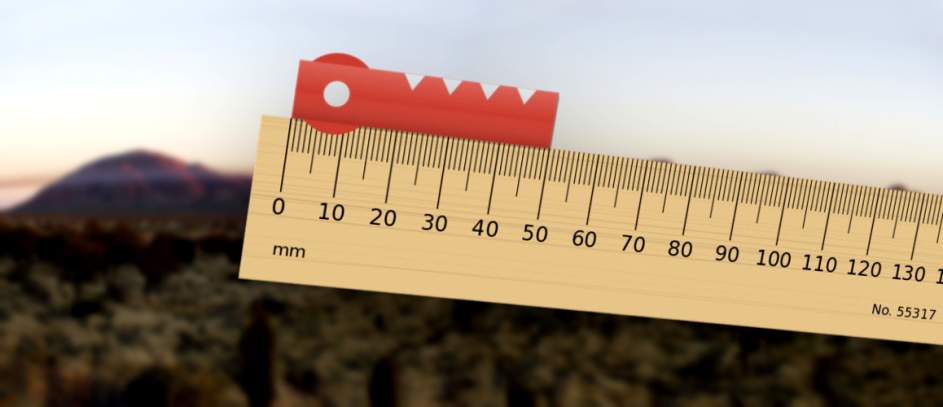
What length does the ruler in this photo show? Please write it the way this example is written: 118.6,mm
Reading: 50,mm
